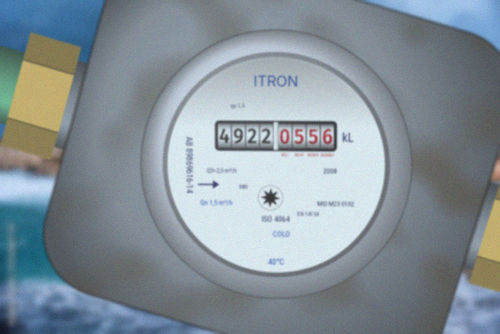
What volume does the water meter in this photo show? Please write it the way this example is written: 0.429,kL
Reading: 4922.0556,kL
